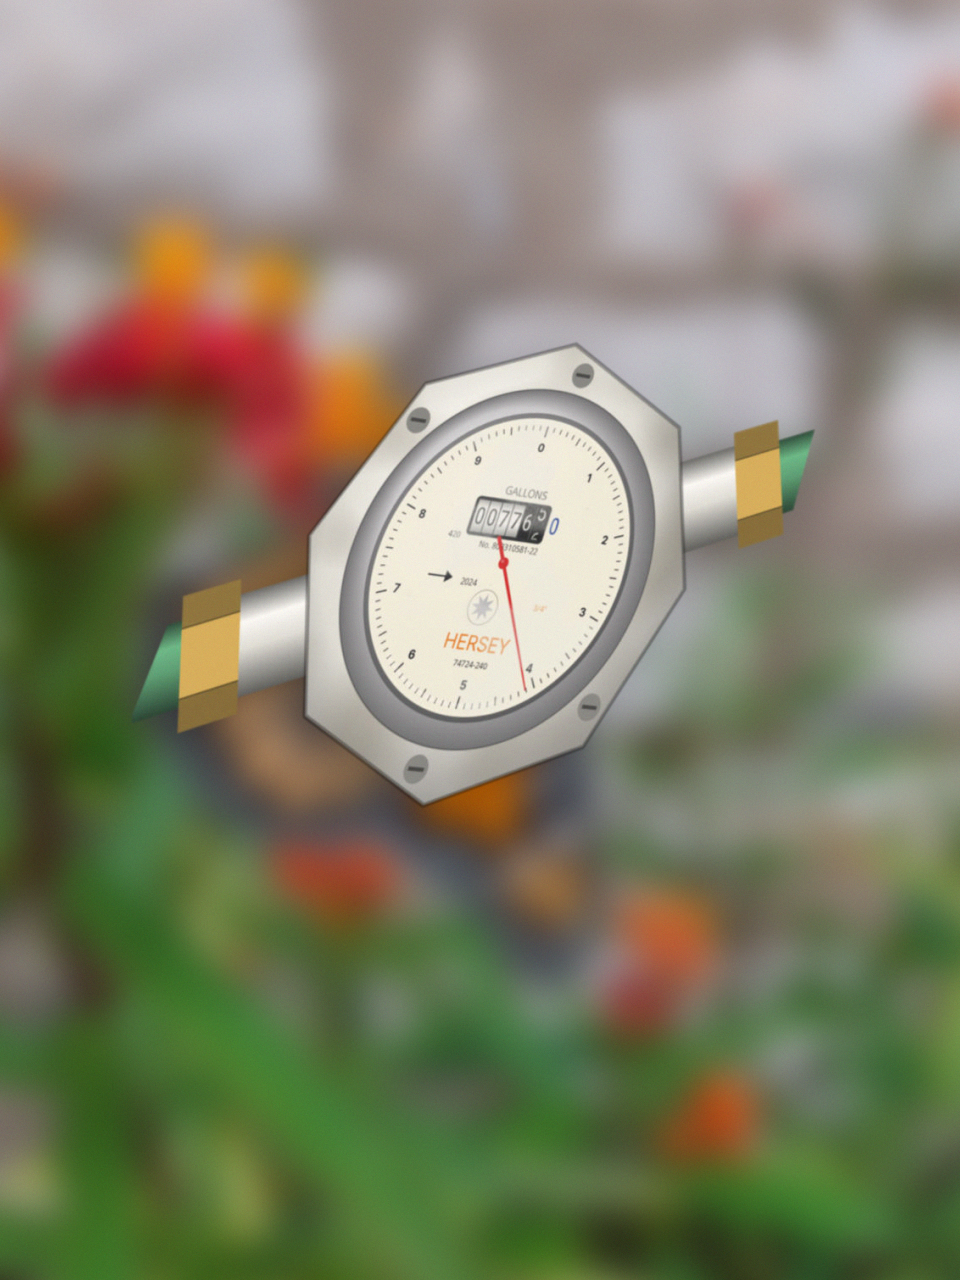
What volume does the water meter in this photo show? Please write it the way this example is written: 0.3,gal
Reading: 77654.1,gal
